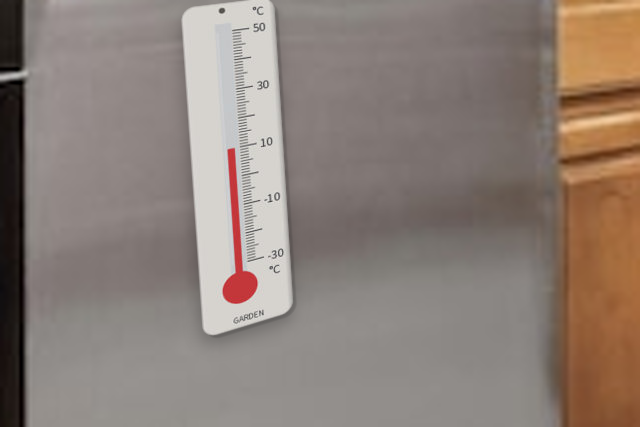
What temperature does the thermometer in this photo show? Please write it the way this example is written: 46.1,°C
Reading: 10,°C
